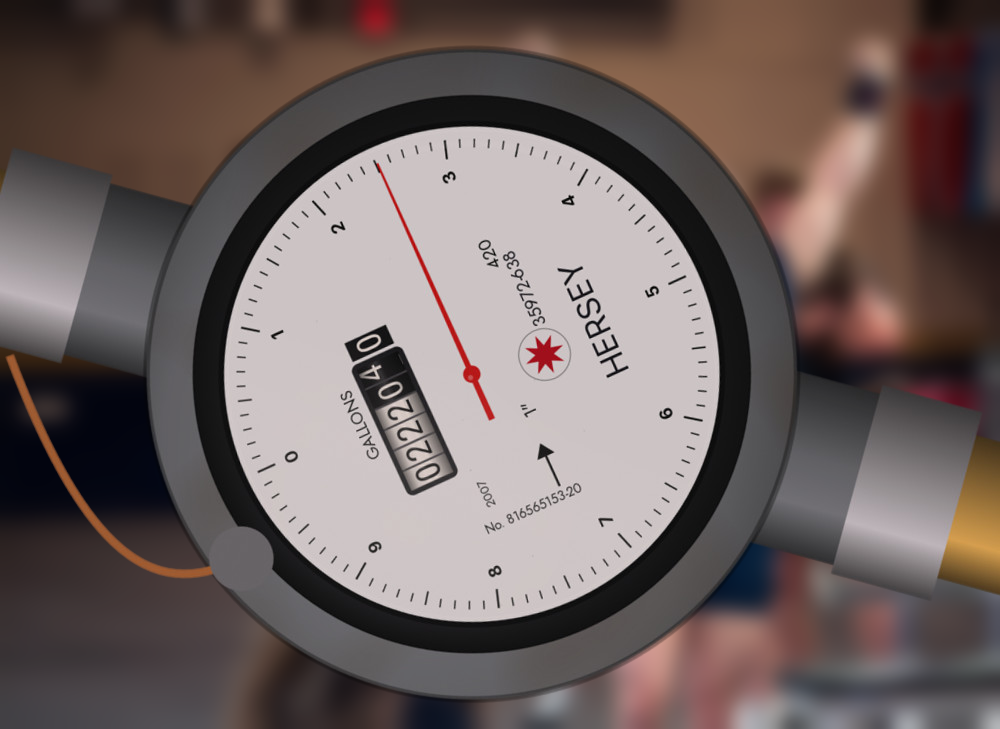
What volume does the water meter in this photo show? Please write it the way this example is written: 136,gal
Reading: 222042.5,gal
